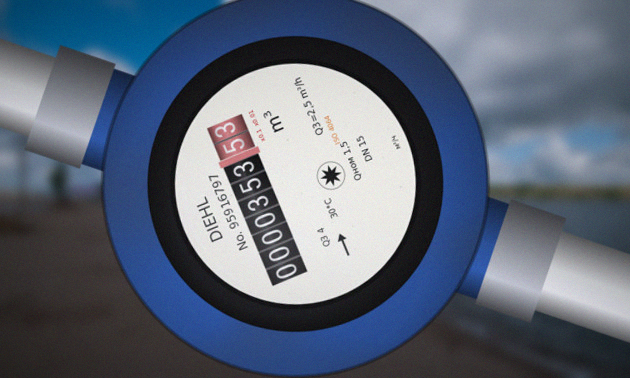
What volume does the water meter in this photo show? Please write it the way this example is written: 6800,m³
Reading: 353.53,m³
